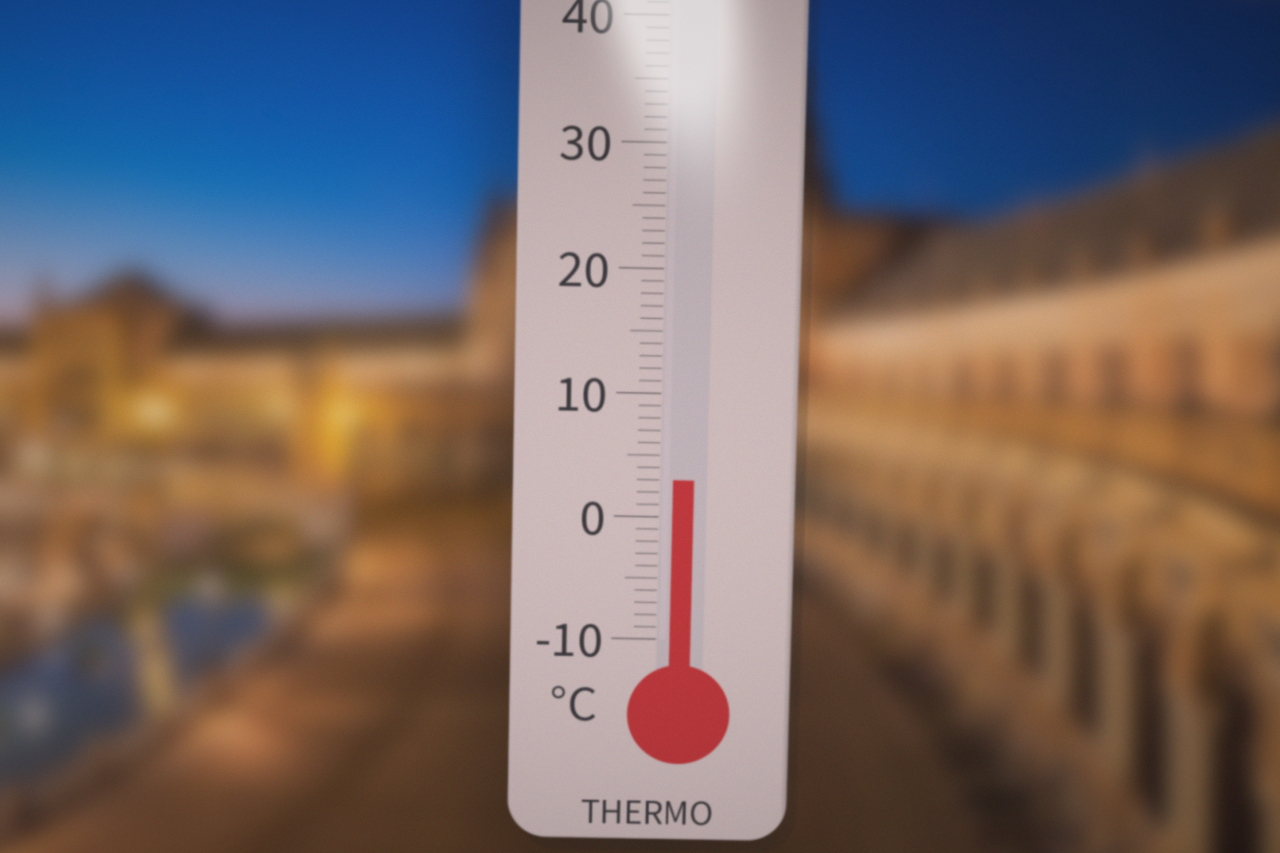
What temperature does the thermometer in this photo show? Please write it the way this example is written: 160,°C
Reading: 3,°C
